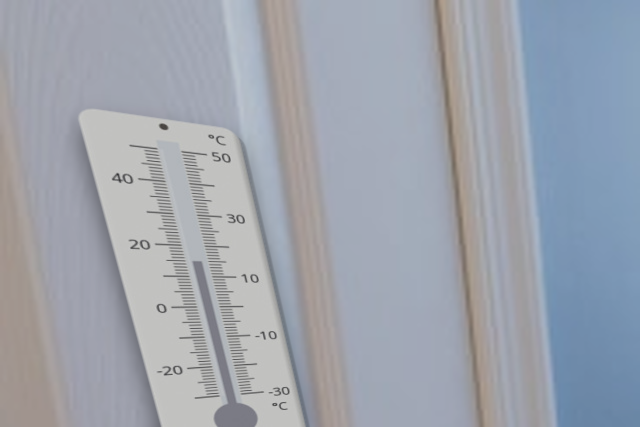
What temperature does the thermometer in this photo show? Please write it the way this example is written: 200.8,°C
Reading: 15,°C
